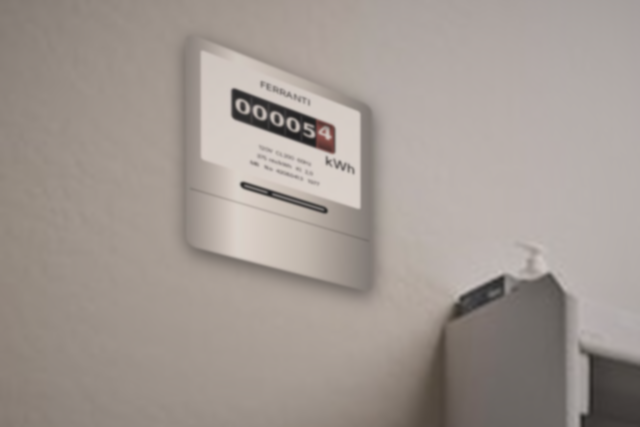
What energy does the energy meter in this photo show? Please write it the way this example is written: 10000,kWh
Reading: 5.4,kWh
